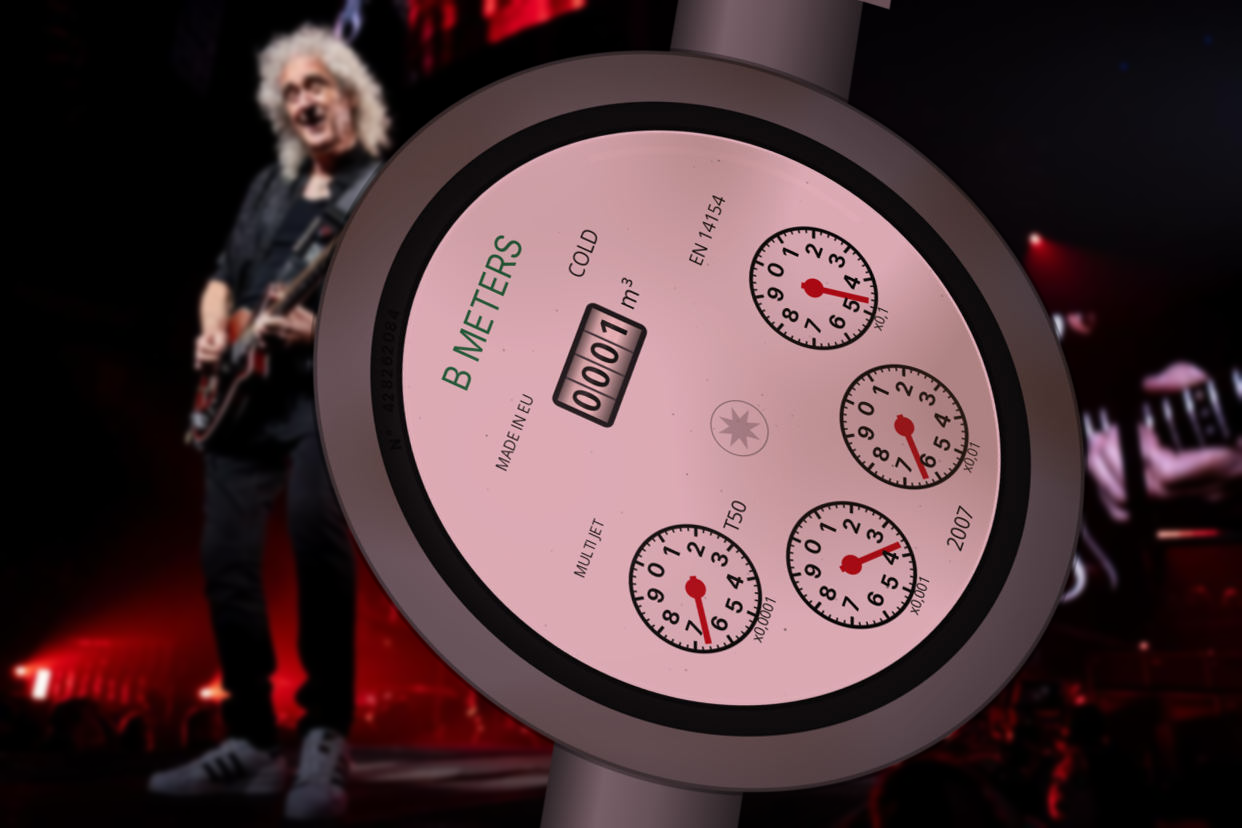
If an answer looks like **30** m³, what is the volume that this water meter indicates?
**1.4636** m³
